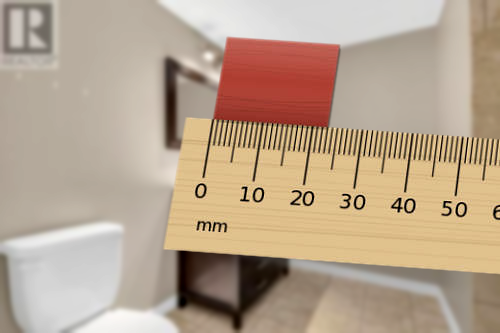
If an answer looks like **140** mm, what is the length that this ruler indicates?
**23** mm
